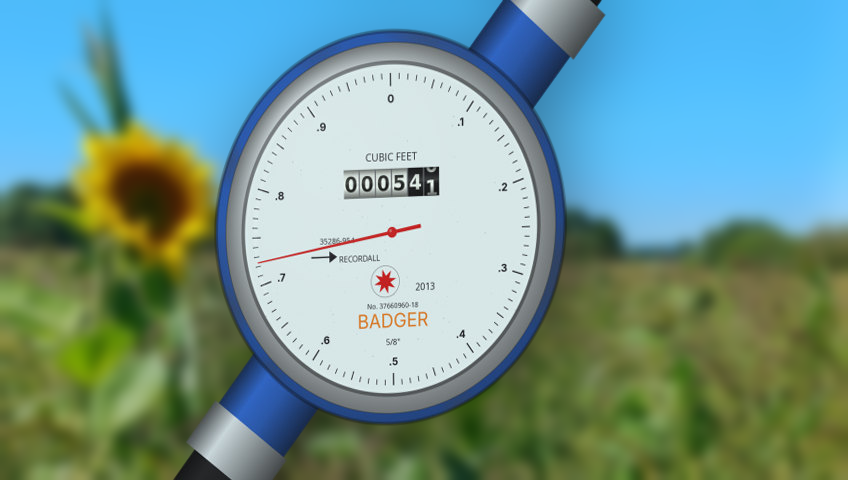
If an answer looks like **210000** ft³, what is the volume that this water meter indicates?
**540.72** ft³
